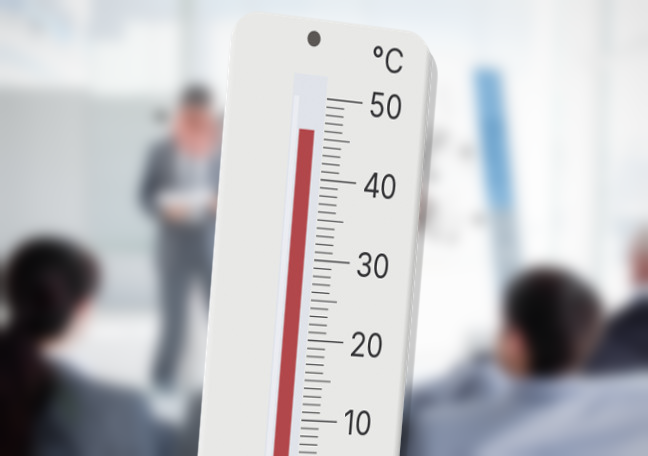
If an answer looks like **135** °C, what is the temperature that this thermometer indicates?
**46** °C
